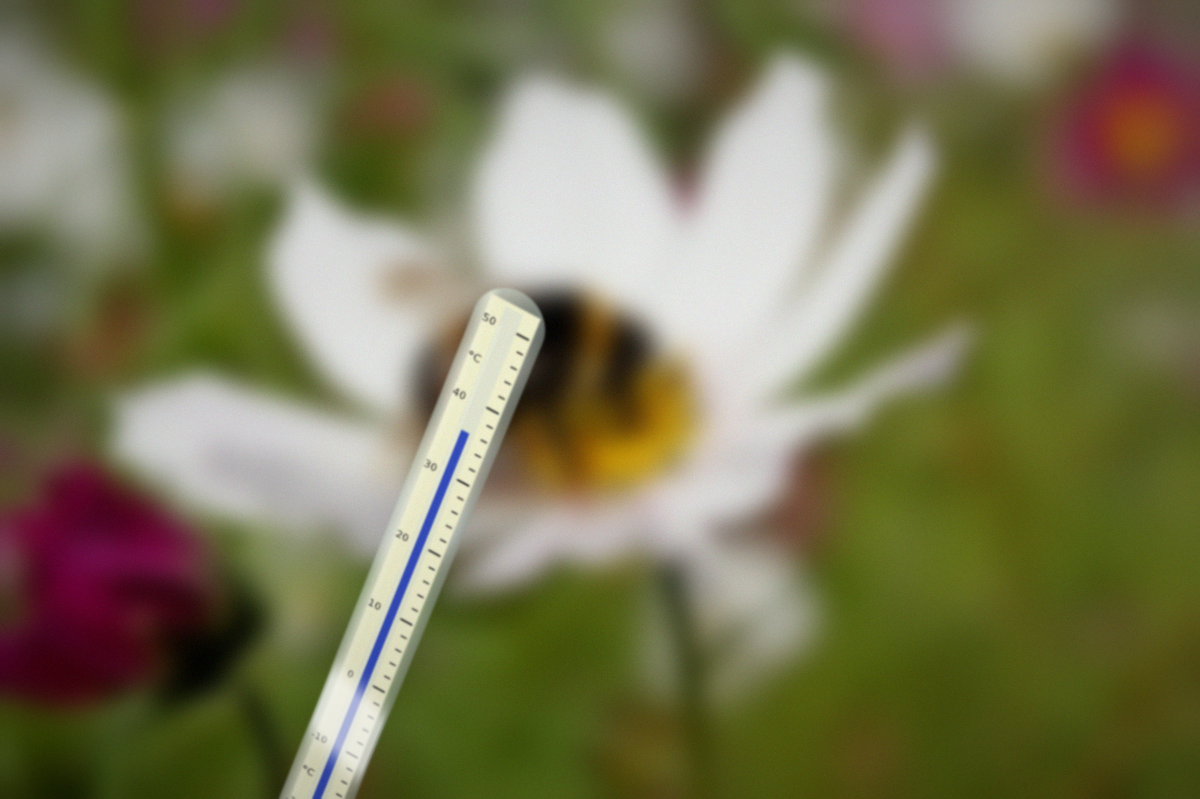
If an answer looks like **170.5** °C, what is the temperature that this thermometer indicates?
**36** °C
